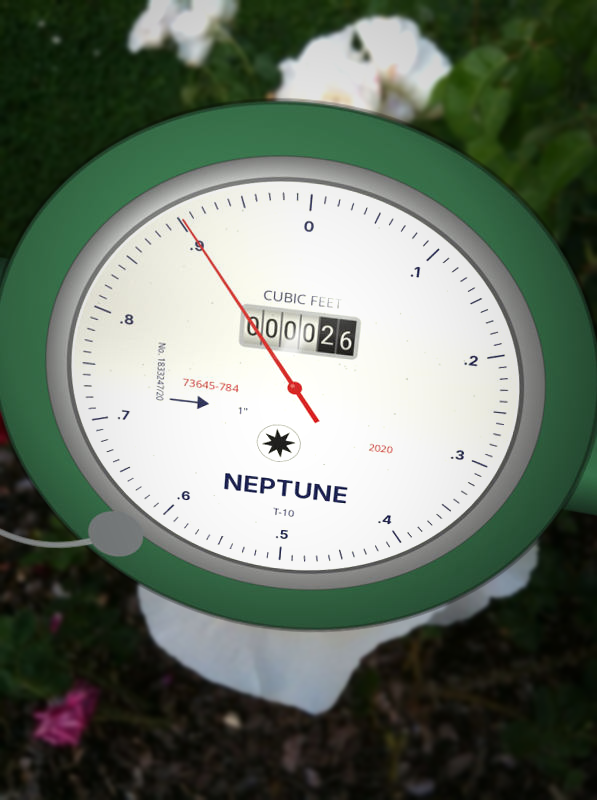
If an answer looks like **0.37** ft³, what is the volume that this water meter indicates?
**25.90** ft³
